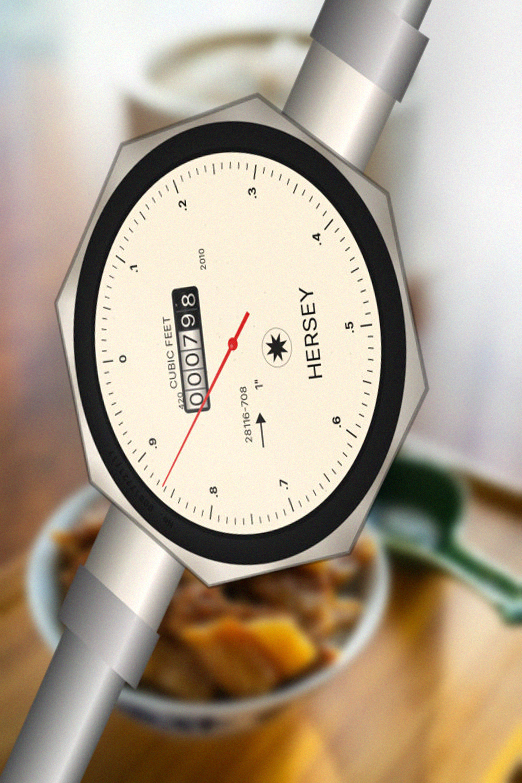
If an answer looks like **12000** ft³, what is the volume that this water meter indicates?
**797.86** ft³
